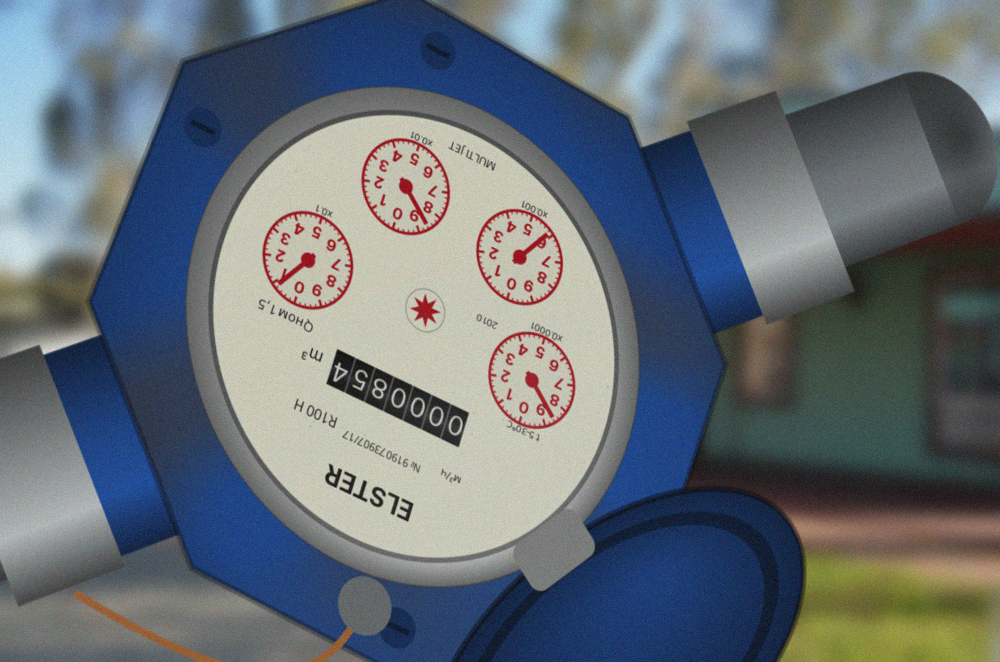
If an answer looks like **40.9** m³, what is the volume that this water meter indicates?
**854.0858** m³
